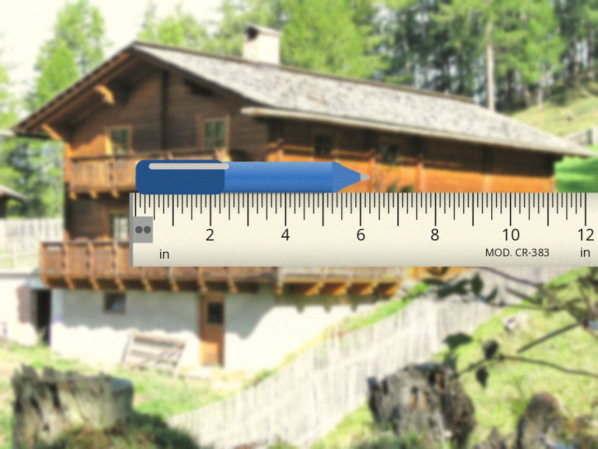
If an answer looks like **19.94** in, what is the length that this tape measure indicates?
**6.25** in
